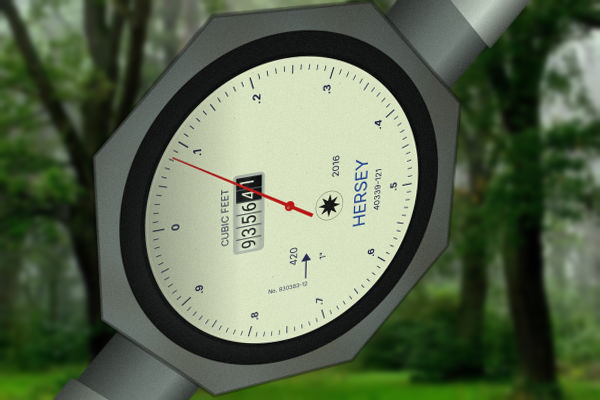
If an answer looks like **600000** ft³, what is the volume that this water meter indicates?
**935641.08** ft³
